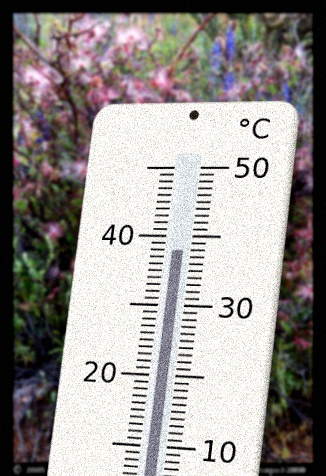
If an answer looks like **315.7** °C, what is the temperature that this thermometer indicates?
**38** °C
